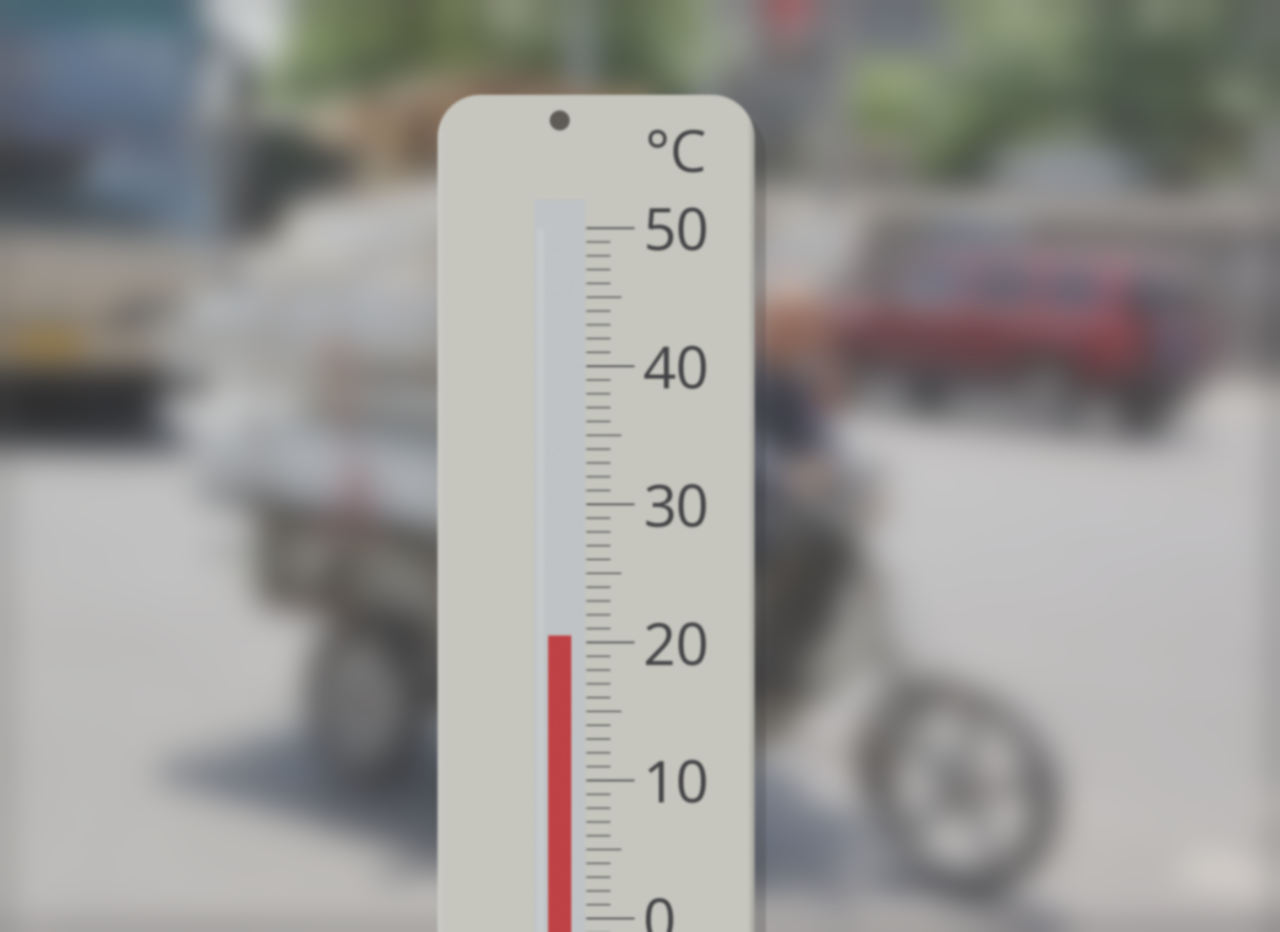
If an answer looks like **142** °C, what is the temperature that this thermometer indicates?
**20.5** °C
